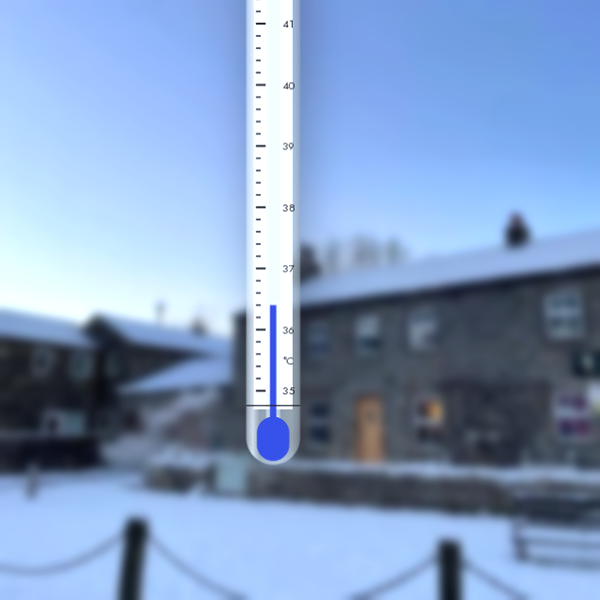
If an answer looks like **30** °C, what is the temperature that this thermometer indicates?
**36.4** °C
